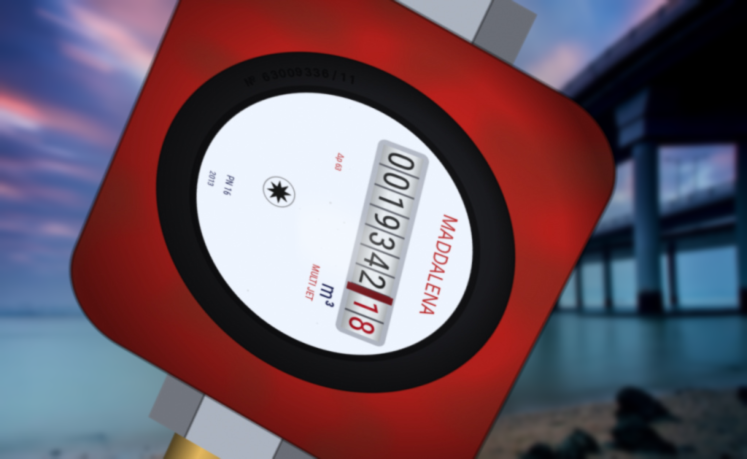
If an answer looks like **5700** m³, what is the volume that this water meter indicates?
**19342.18** m³
